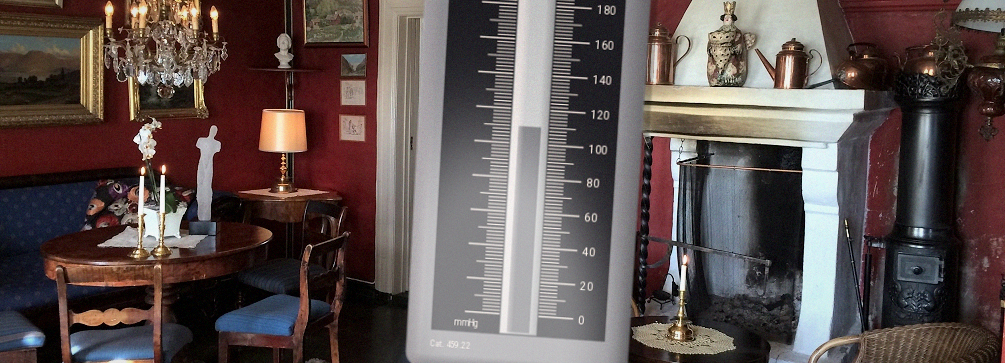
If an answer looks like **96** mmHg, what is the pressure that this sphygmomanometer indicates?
**110** mmHg
